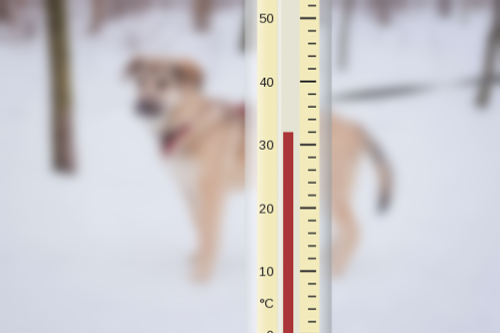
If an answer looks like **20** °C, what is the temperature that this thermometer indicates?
**32** °C
